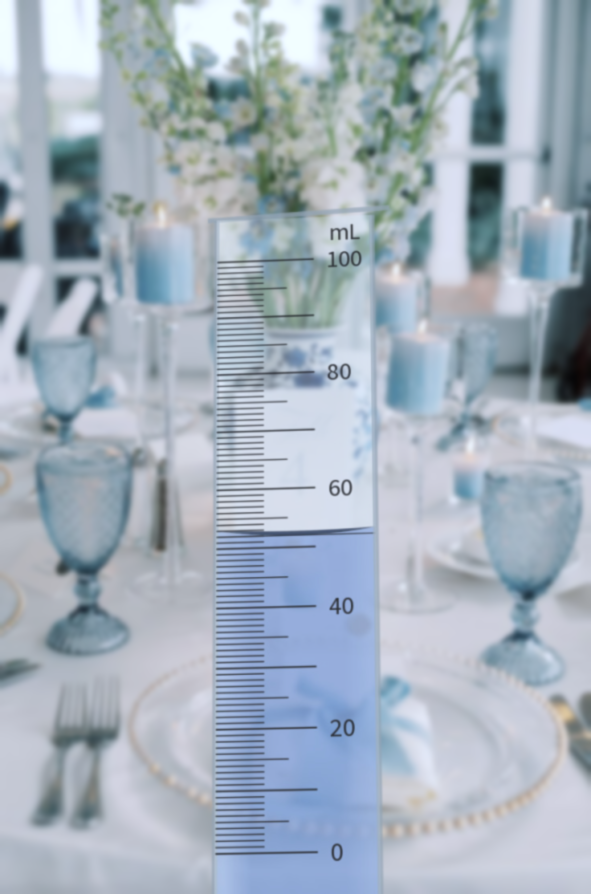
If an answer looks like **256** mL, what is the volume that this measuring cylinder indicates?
**52** mL
